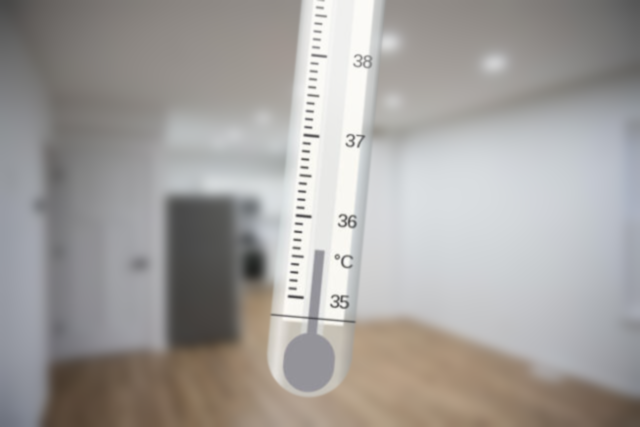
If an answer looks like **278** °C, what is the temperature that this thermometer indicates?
**35.6** °C
